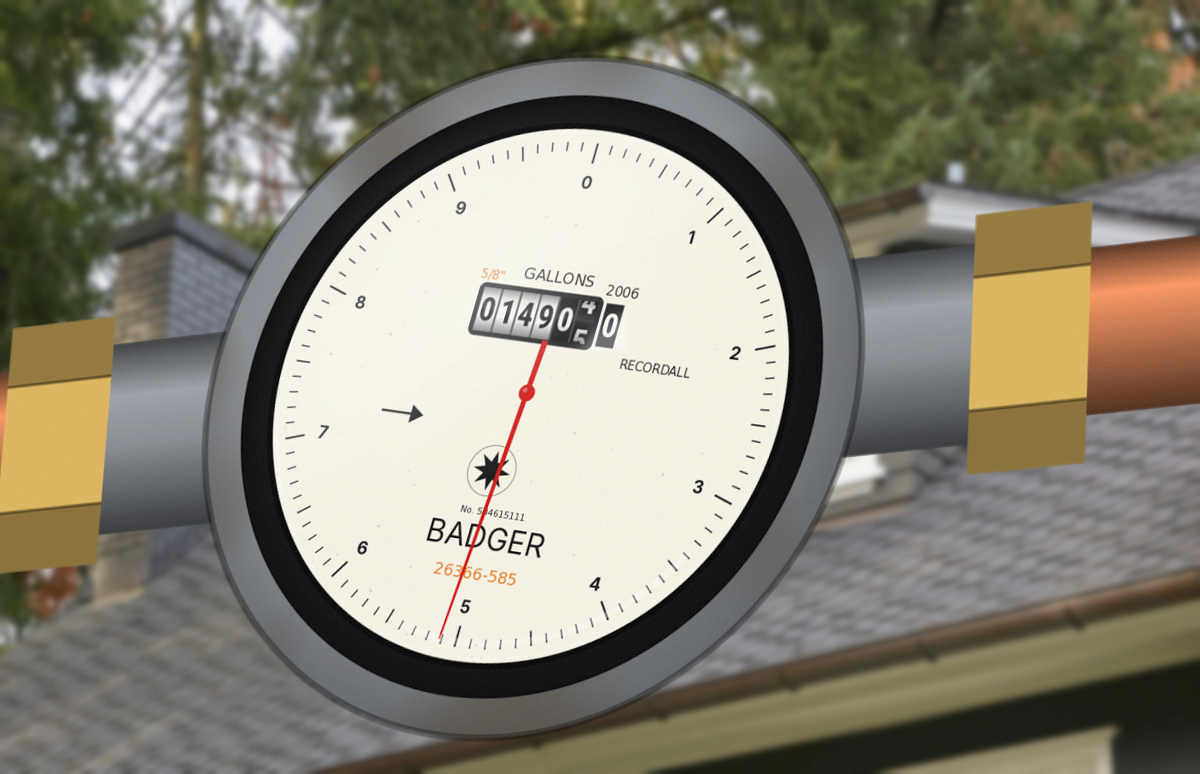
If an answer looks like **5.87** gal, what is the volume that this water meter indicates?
**149045.1** gal
